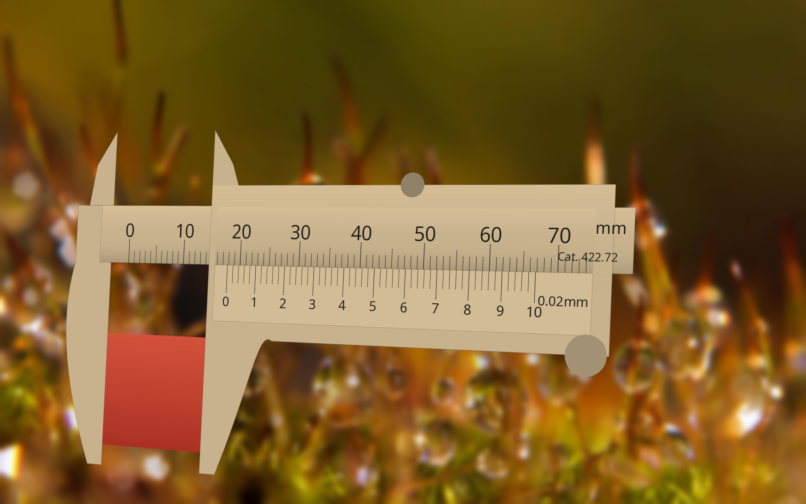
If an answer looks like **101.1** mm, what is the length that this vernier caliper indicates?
**17.8** mm
